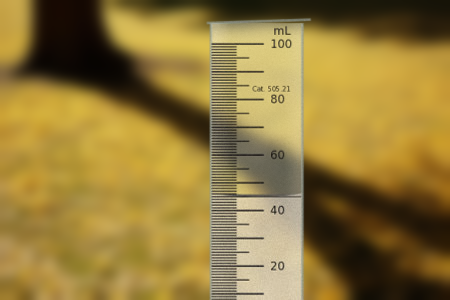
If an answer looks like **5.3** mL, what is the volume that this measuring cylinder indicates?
**45** mL
